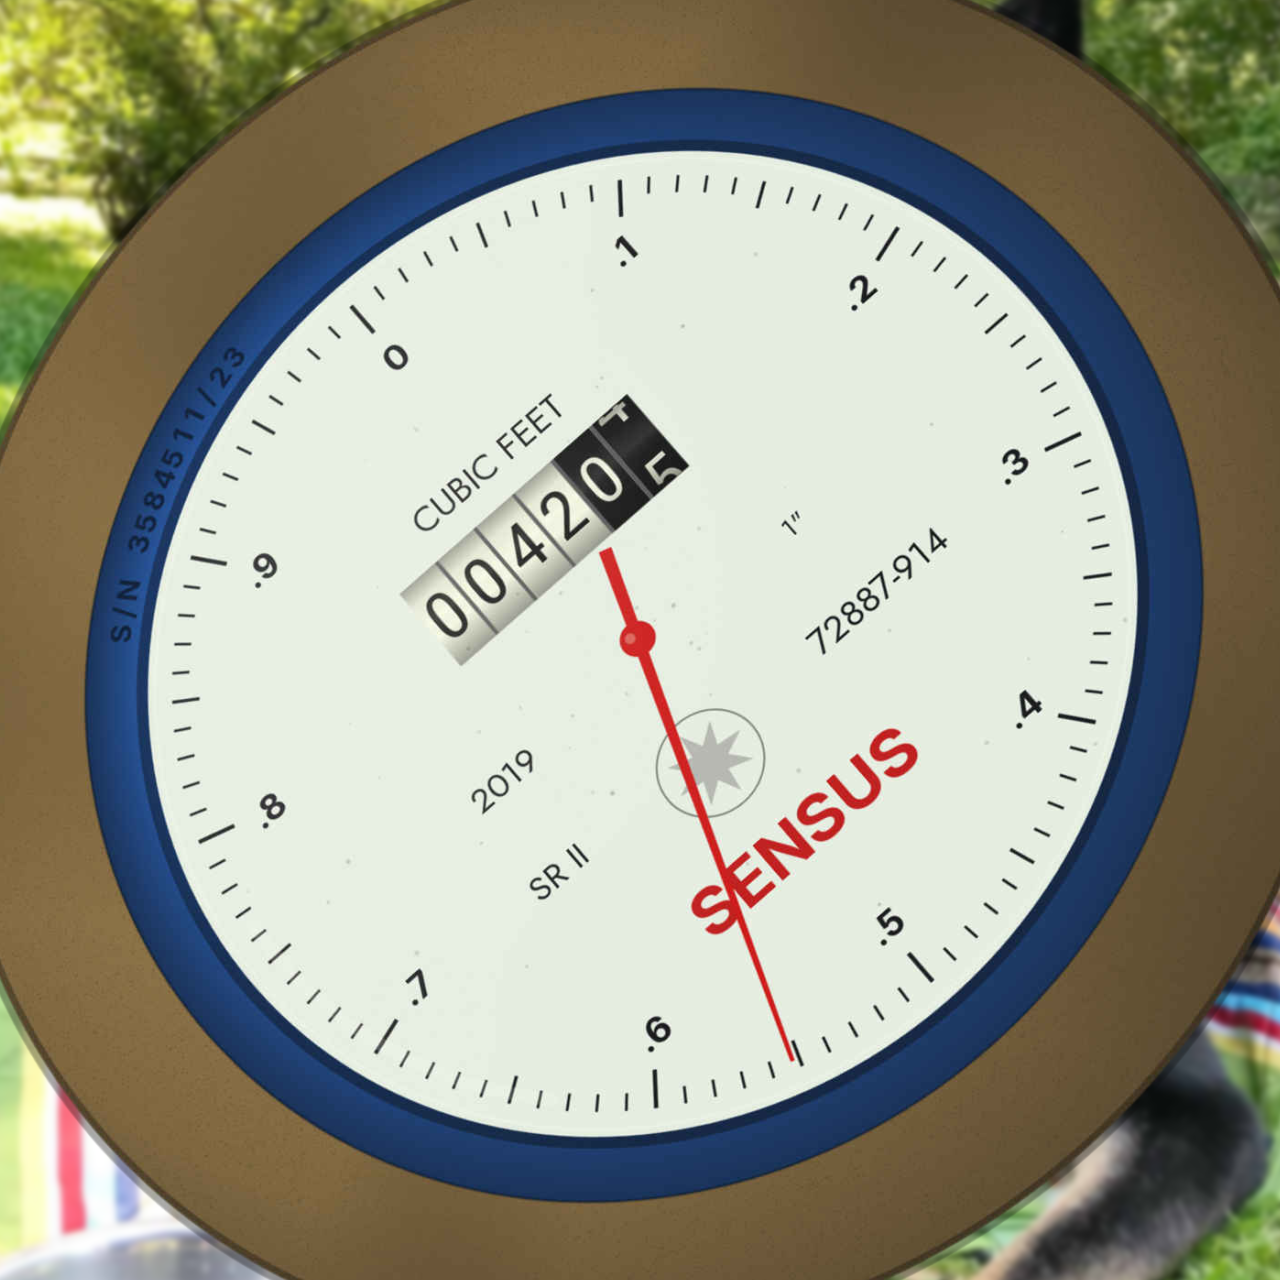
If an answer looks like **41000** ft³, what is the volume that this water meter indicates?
**4204.55** ft³
